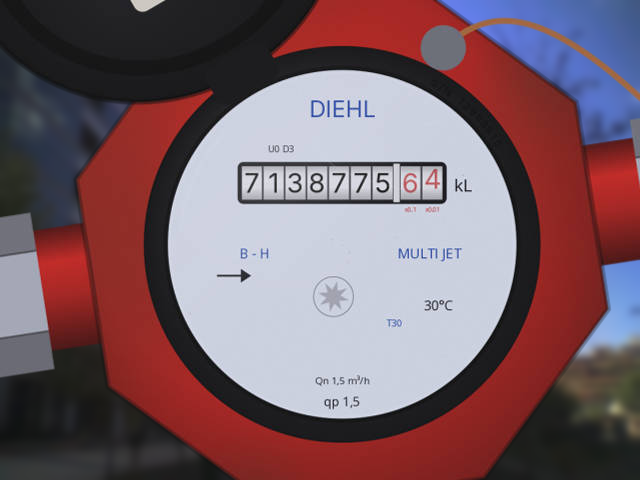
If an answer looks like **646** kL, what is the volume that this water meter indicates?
**7138775.64** kL
